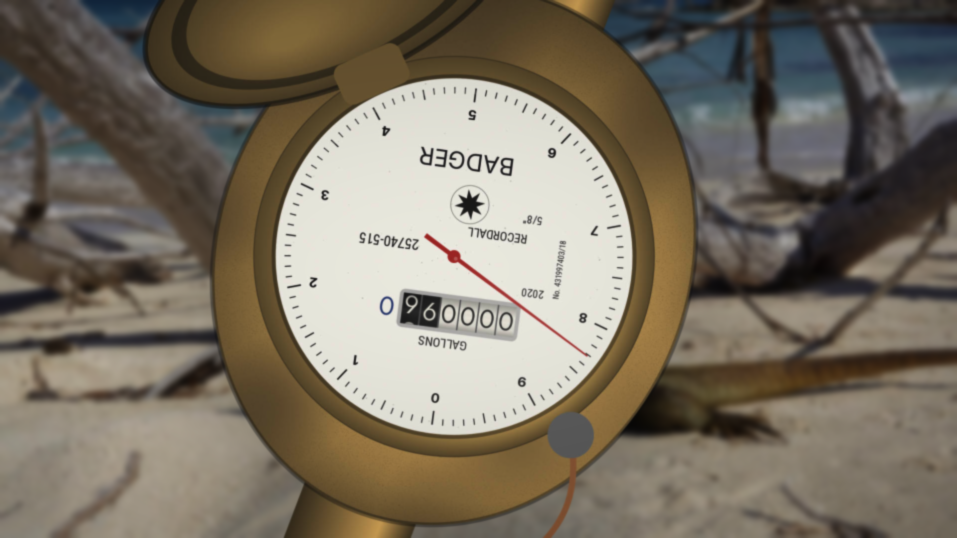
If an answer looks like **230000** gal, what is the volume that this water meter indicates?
**958.3** gal
